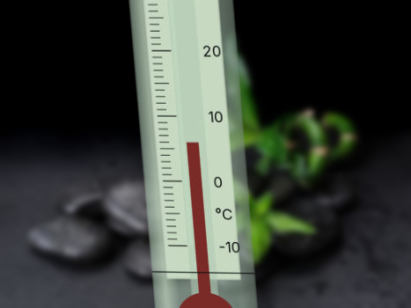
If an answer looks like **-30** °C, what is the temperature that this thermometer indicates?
**6** °C
